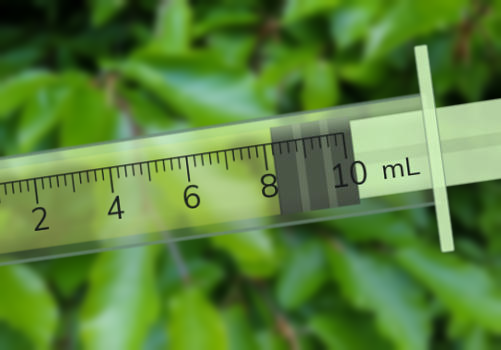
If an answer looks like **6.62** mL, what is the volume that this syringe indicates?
**8.2** mL
